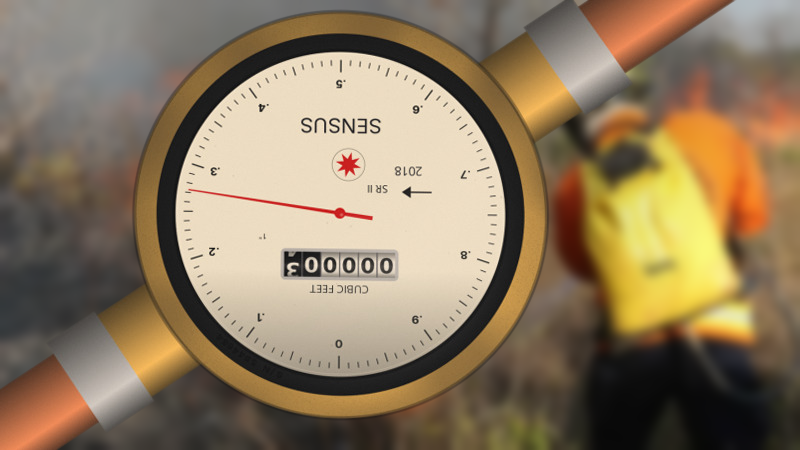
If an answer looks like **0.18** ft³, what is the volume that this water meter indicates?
**3.27** ft³
